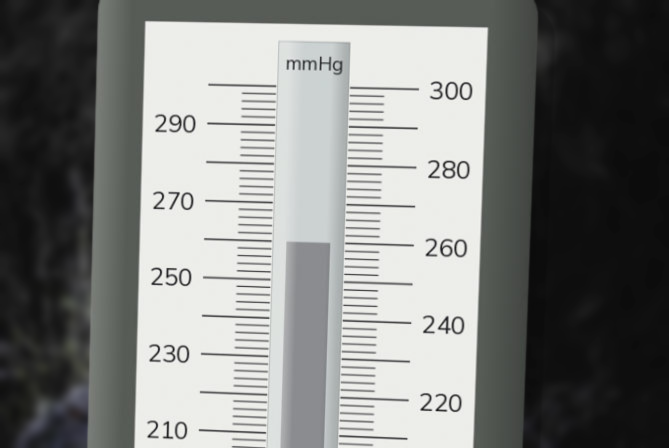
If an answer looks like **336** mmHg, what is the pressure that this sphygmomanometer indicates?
**260** mmHg
